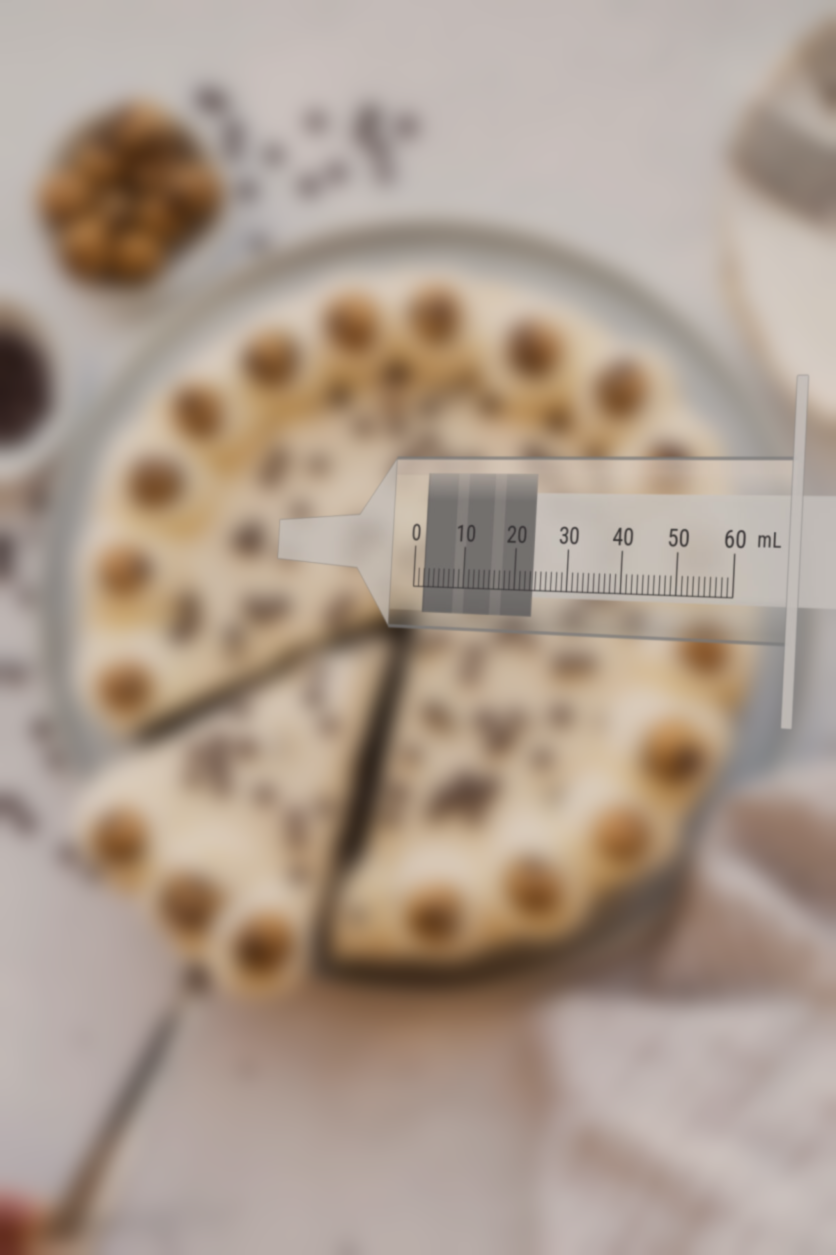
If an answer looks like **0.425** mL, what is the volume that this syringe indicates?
**2** mL
